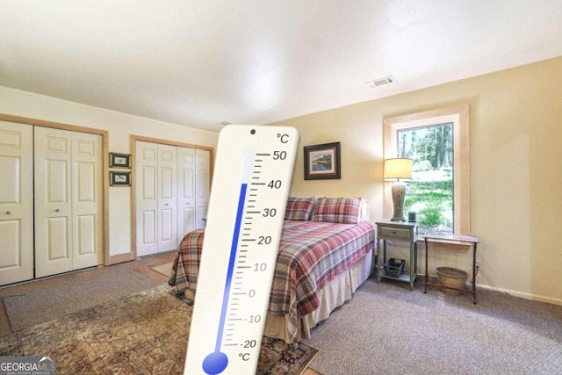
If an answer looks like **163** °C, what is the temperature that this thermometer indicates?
**40** °C
